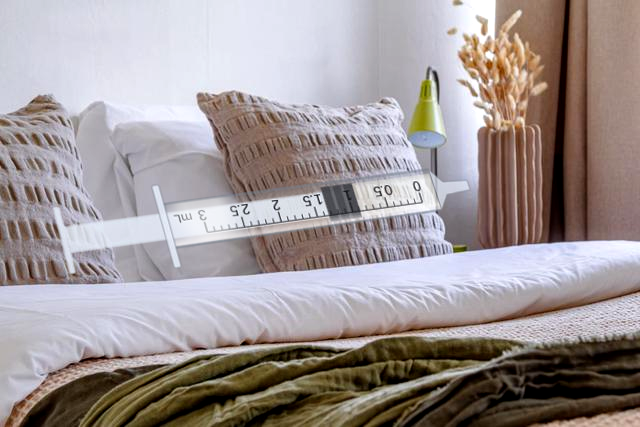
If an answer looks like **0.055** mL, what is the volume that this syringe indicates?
**0.9** mL
